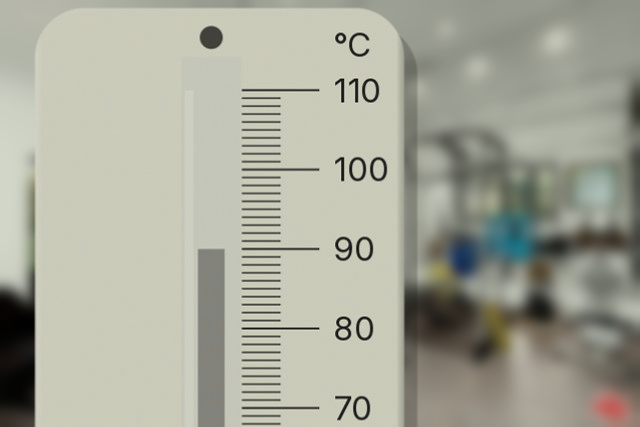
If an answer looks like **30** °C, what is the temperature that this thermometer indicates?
**90** °C
